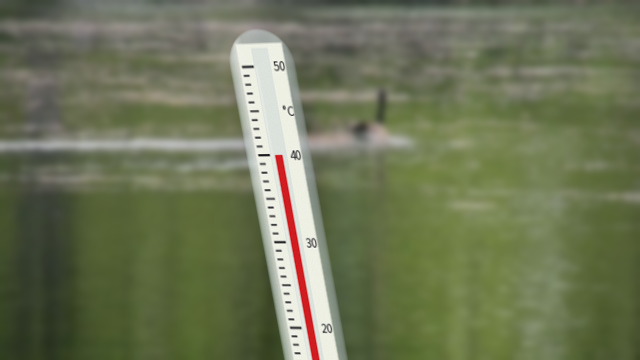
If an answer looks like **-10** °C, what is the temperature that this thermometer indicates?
**40** °C
